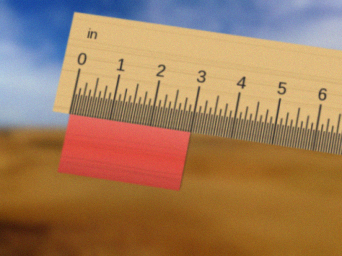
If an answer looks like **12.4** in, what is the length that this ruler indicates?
**3** in
